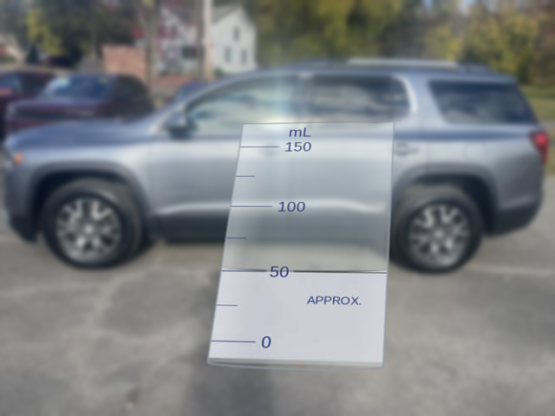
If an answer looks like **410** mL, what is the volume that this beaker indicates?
**50** mL
